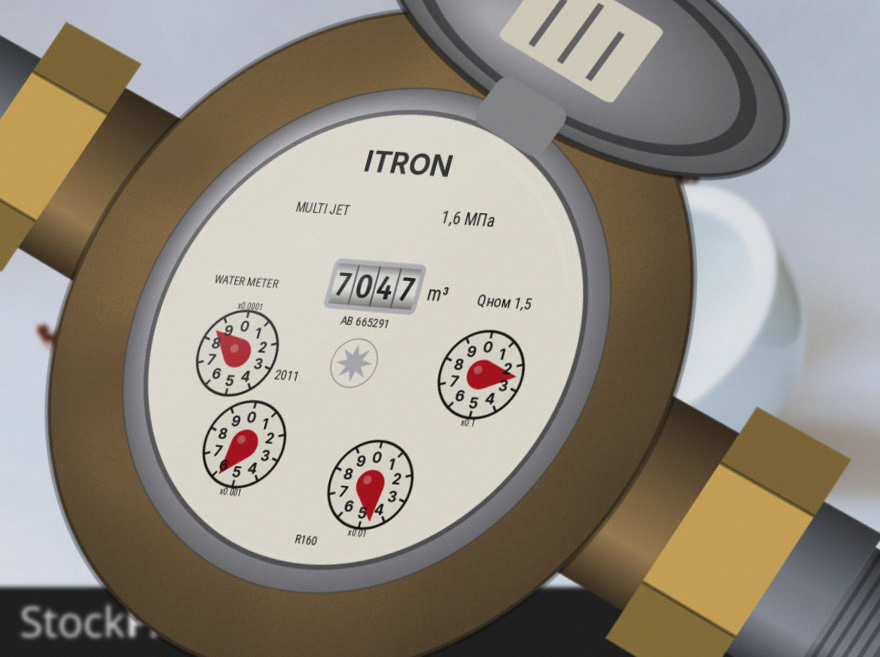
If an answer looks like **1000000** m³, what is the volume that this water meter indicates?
**7047.2458** m³
